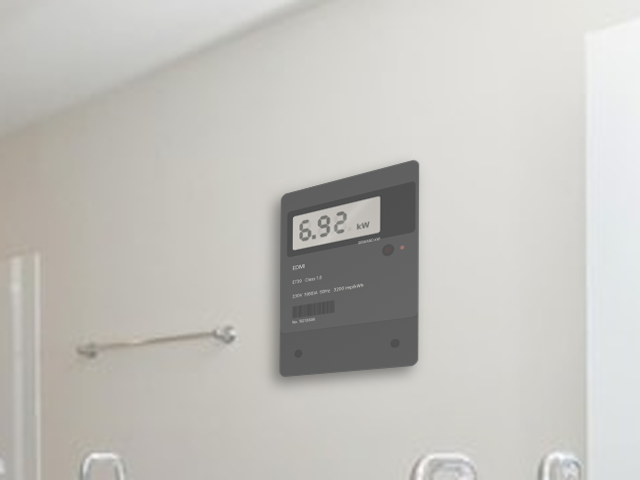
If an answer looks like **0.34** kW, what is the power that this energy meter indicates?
**6.92** kW
